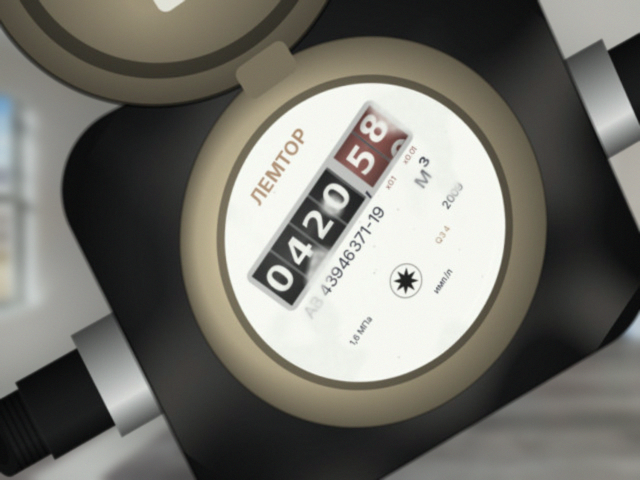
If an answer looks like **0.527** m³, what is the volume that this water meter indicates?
**420.58** m³
